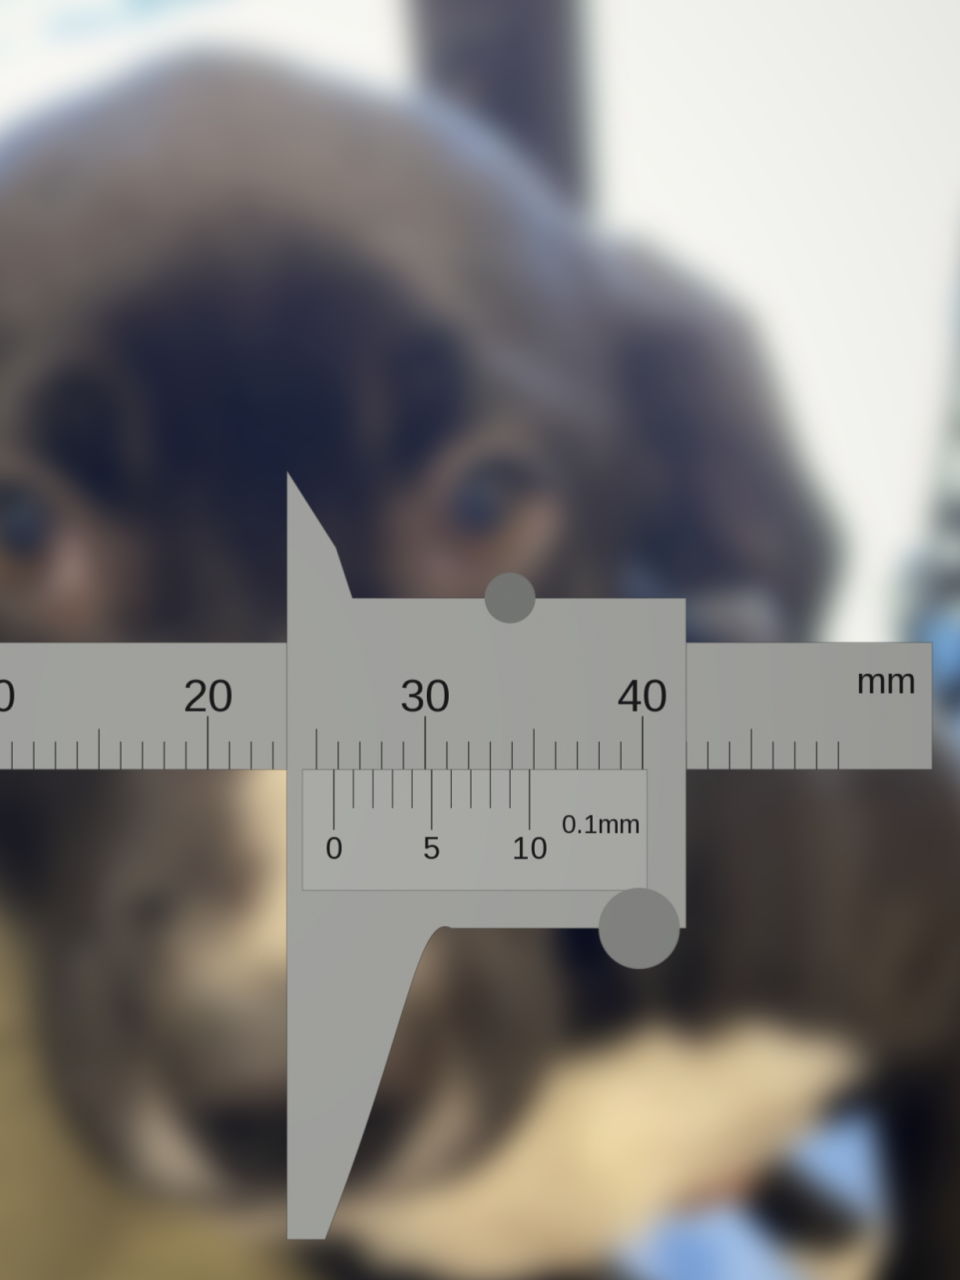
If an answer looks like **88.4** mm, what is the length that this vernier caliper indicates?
**25.8** mm
